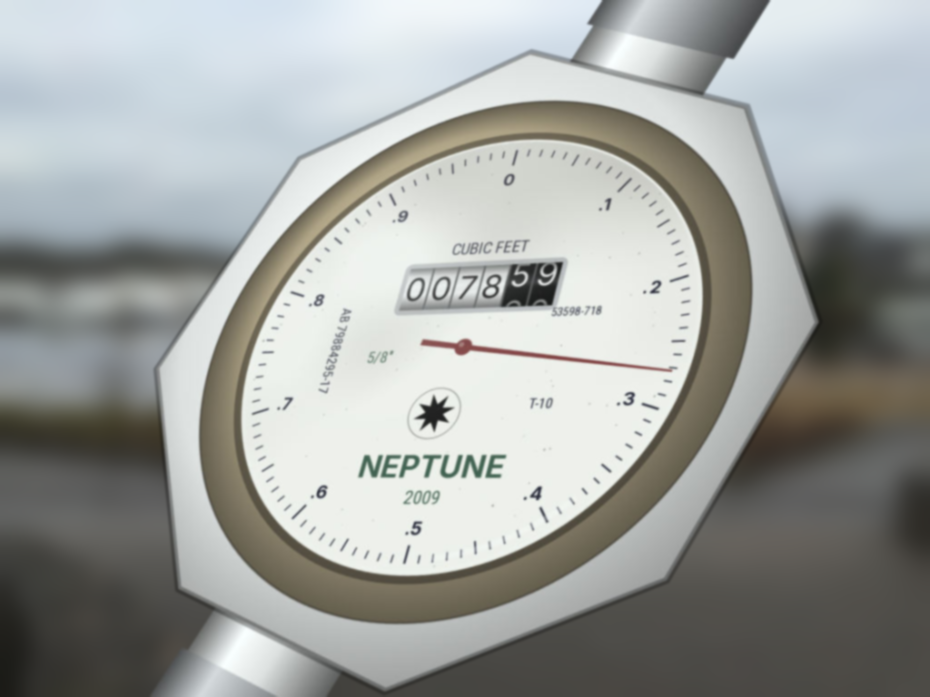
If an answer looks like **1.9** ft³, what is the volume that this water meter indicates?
**7859.27** ft³
